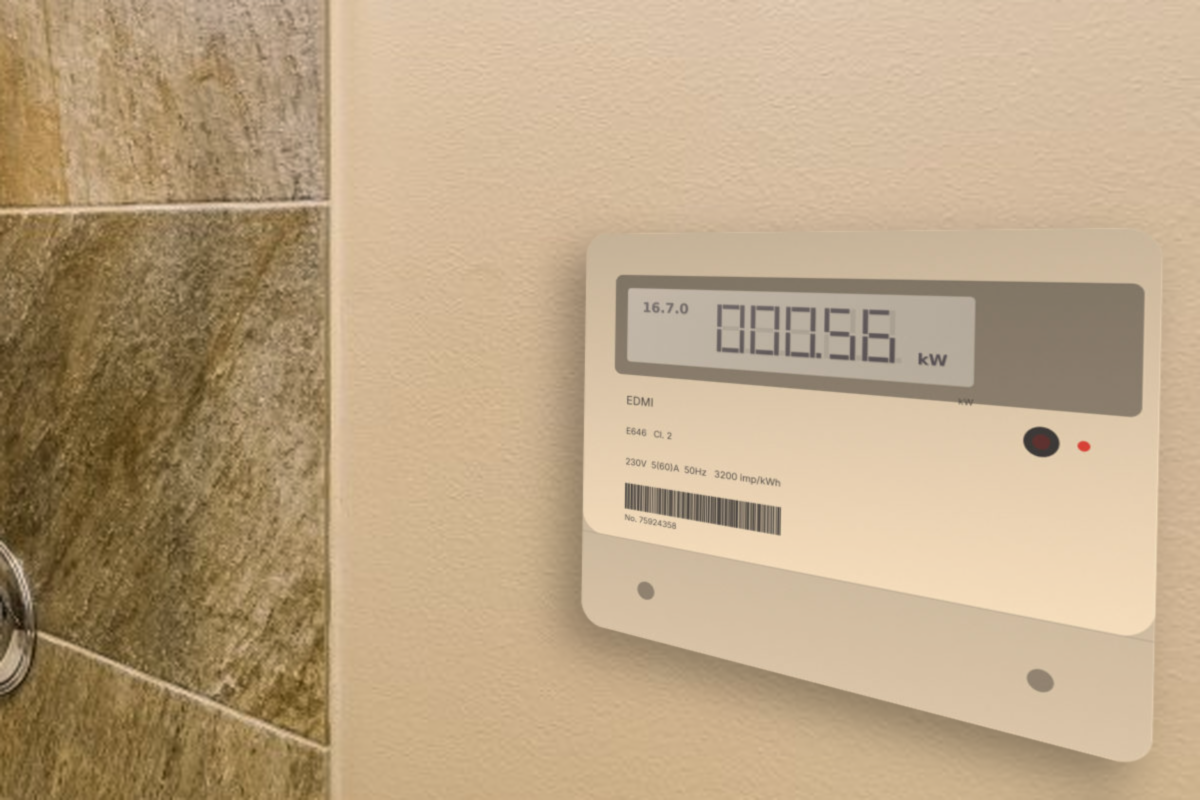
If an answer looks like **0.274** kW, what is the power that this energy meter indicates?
**0.56** kW
